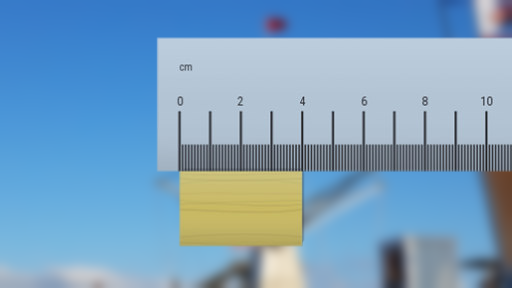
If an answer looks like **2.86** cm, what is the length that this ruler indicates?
**4** cm
